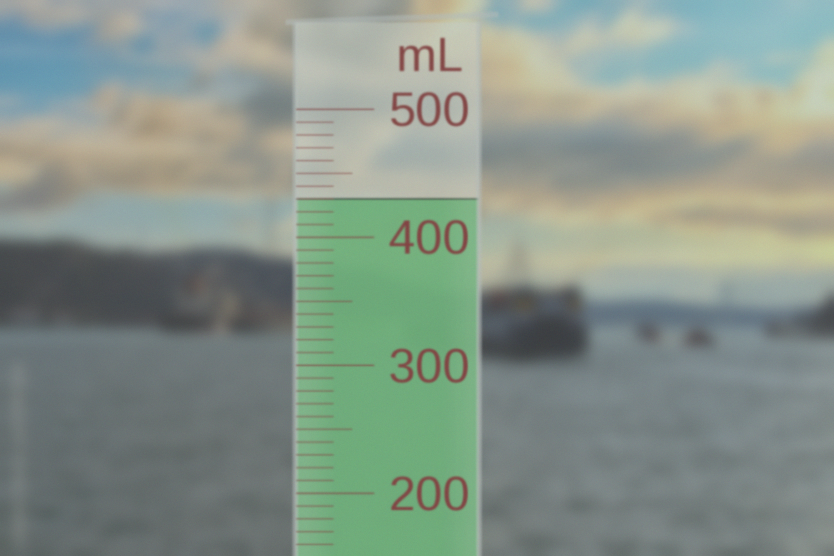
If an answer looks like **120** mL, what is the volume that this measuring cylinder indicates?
**430** mL
